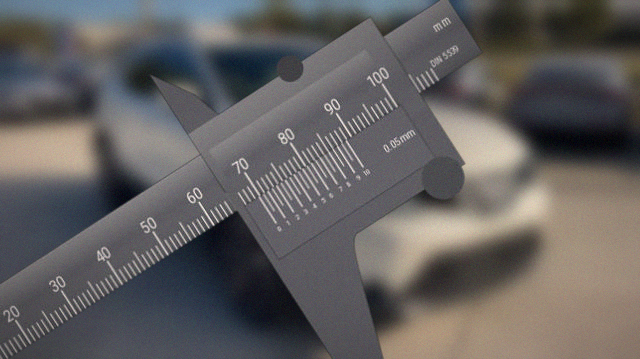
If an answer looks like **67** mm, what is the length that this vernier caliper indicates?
**69.8** mm
